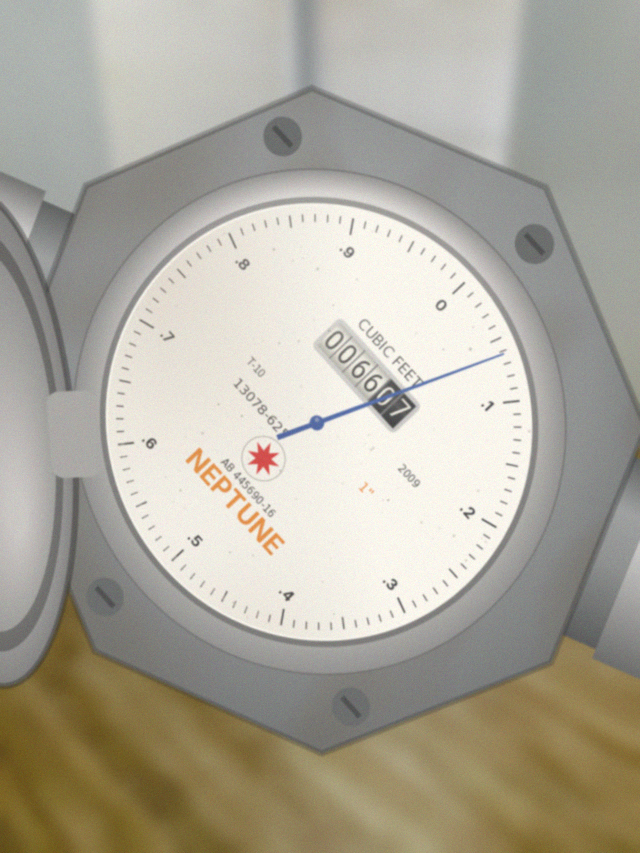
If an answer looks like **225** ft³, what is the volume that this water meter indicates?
**6607.06** ft³
